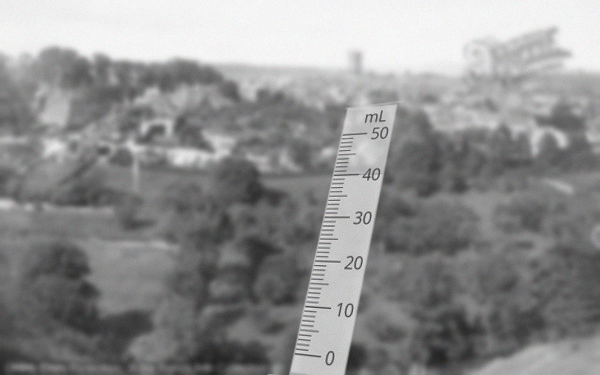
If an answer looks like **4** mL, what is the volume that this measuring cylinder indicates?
**40** mL
